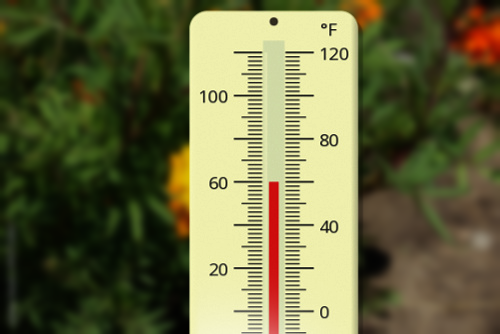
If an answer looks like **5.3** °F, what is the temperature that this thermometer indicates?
**60** °F
